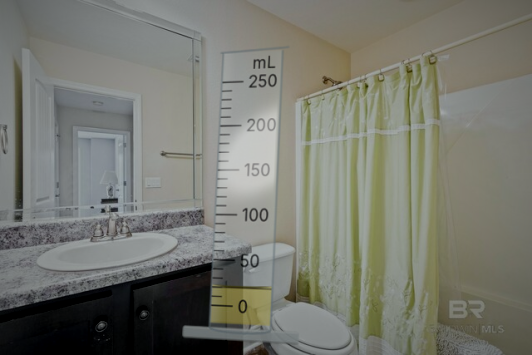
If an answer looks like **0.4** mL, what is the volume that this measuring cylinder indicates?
**20** mL
